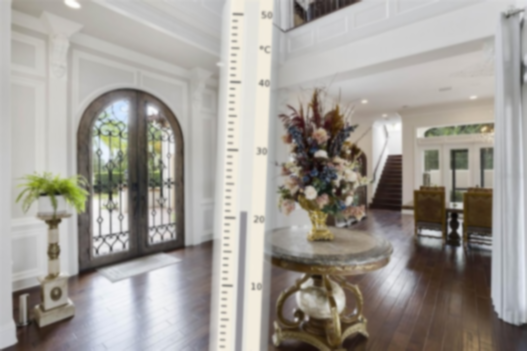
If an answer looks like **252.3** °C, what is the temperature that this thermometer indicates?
**21** °C
